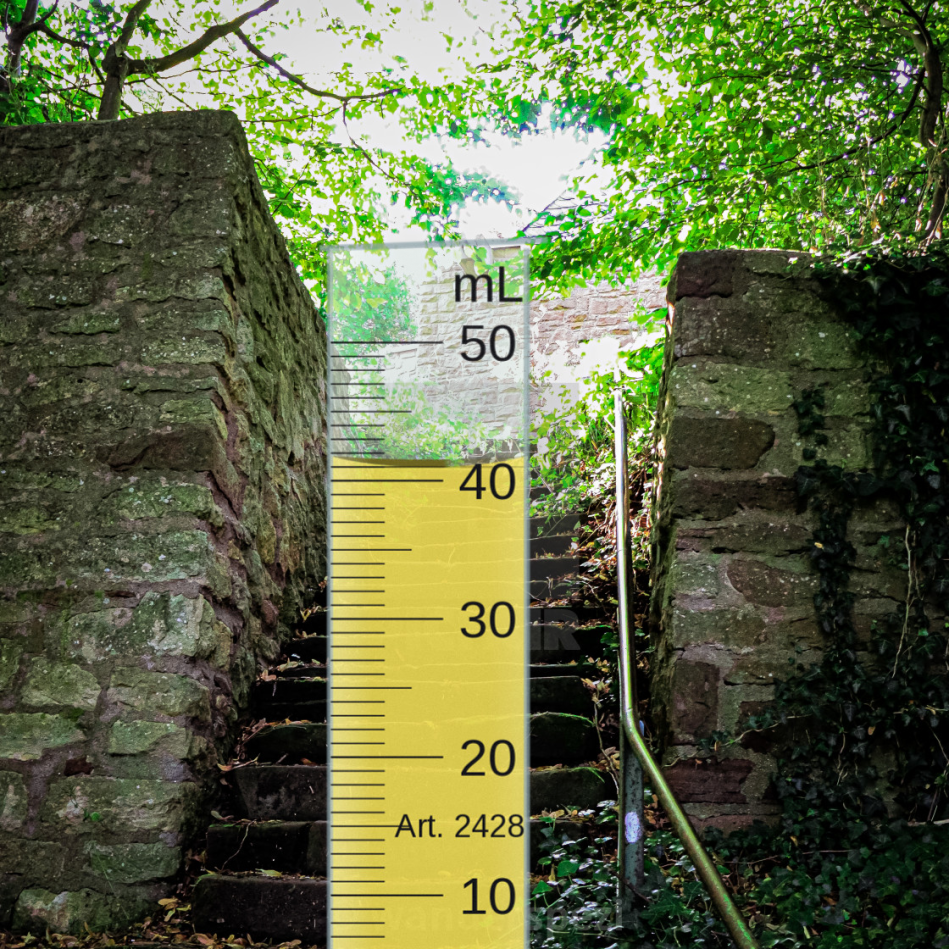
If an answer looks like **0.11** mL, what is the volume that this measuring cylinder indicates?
**41** mL
